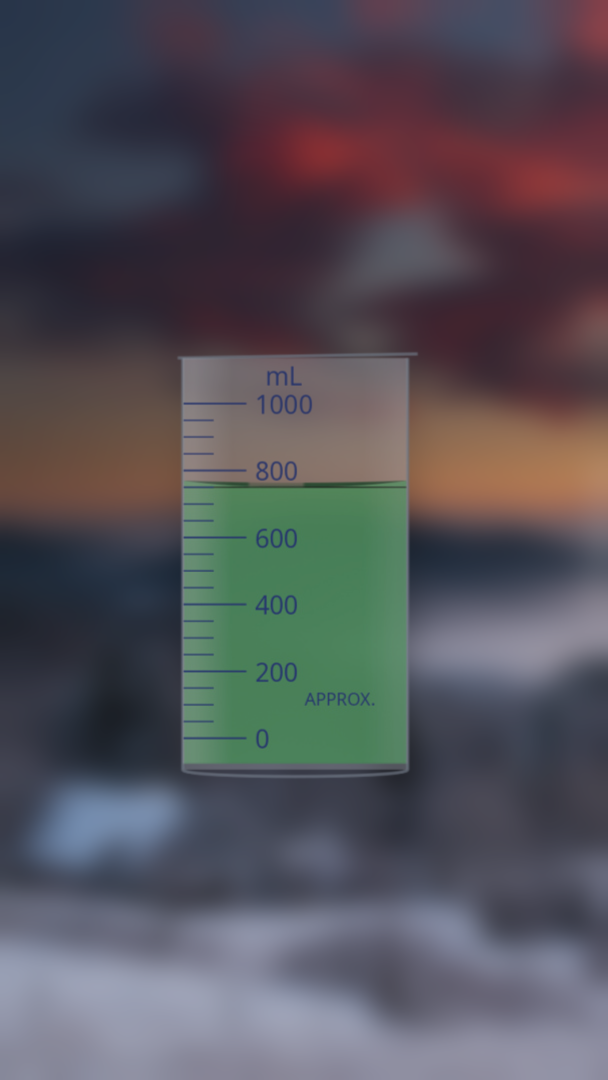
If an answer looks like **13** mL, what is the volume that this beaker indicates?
**750** mL
